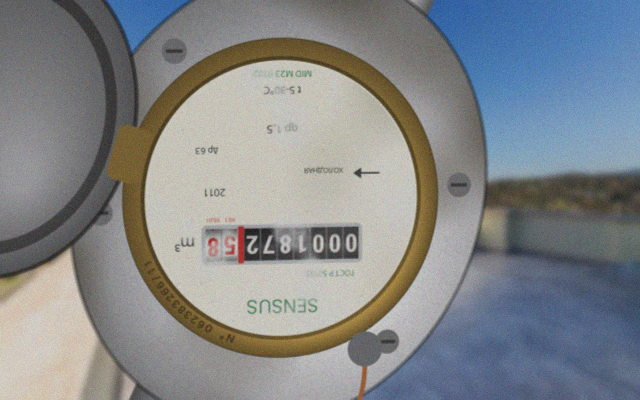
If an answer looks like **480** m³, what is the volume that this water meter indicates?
**1872.58** m³
